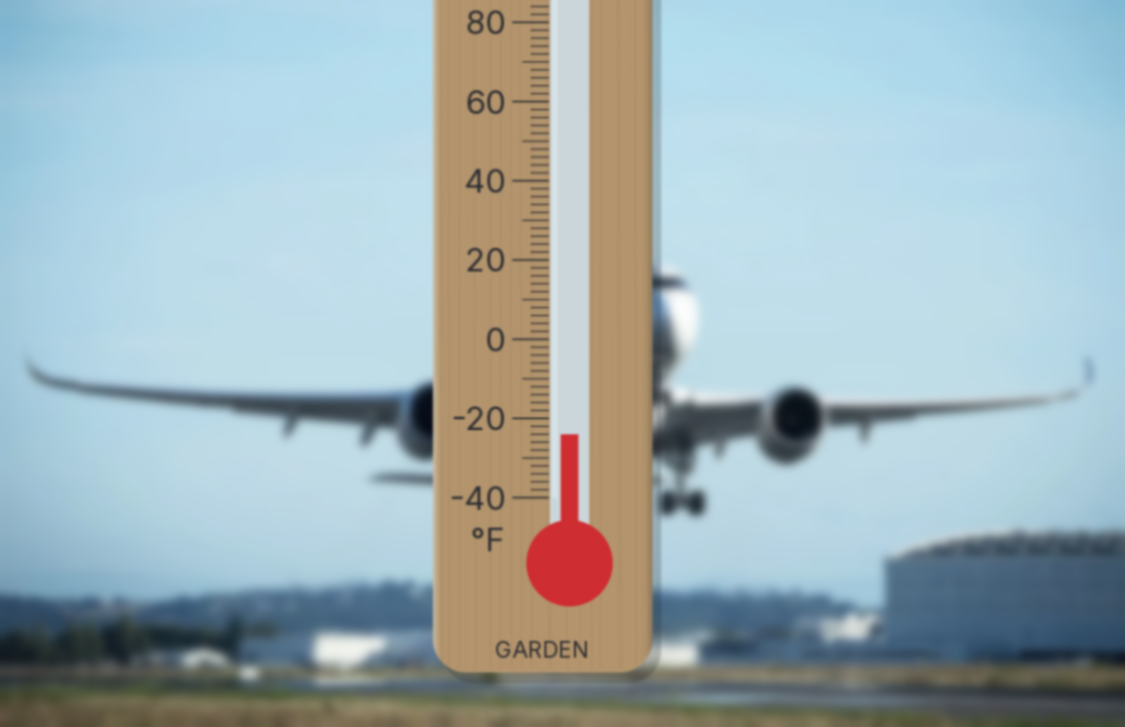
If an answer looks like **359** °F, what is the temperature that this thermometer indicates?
**-24** °F
